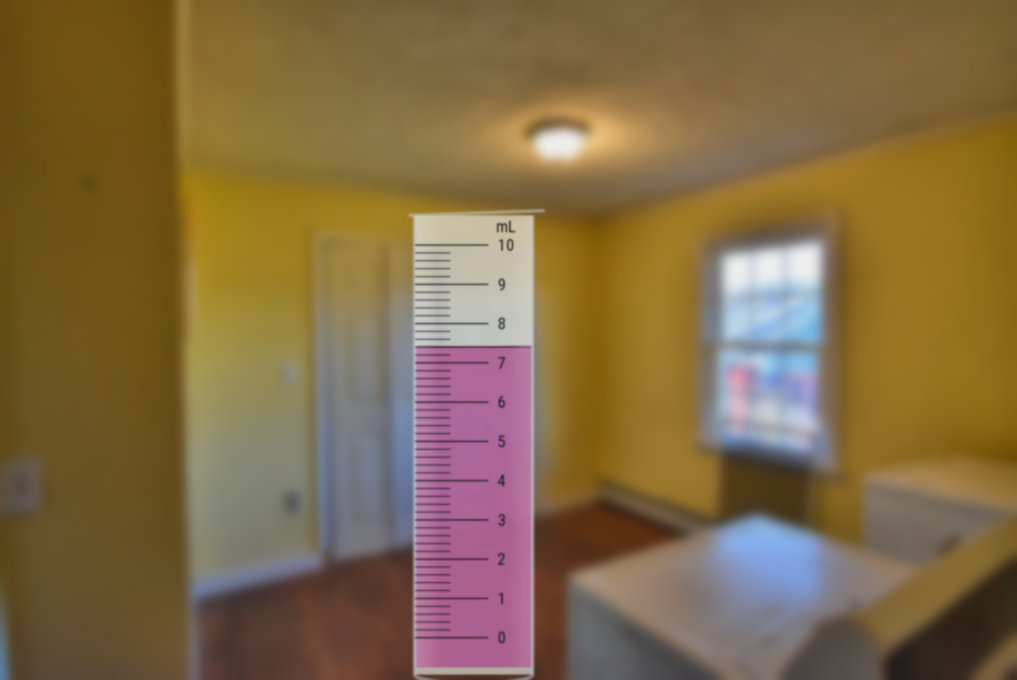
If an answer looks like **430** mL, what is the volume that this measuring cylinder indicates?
**7.4** mL
